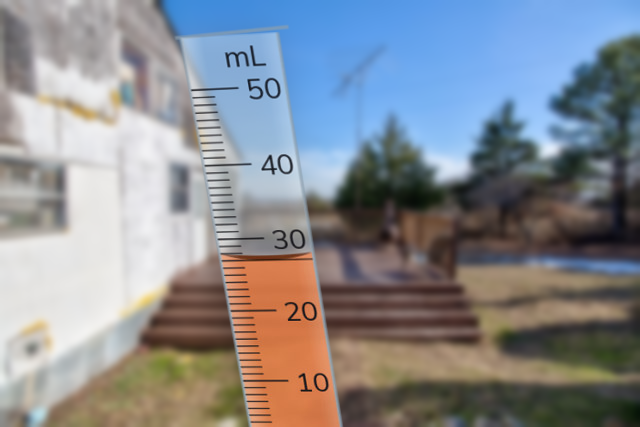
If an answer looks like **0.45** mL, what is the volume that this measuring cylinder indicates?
**27** mL
